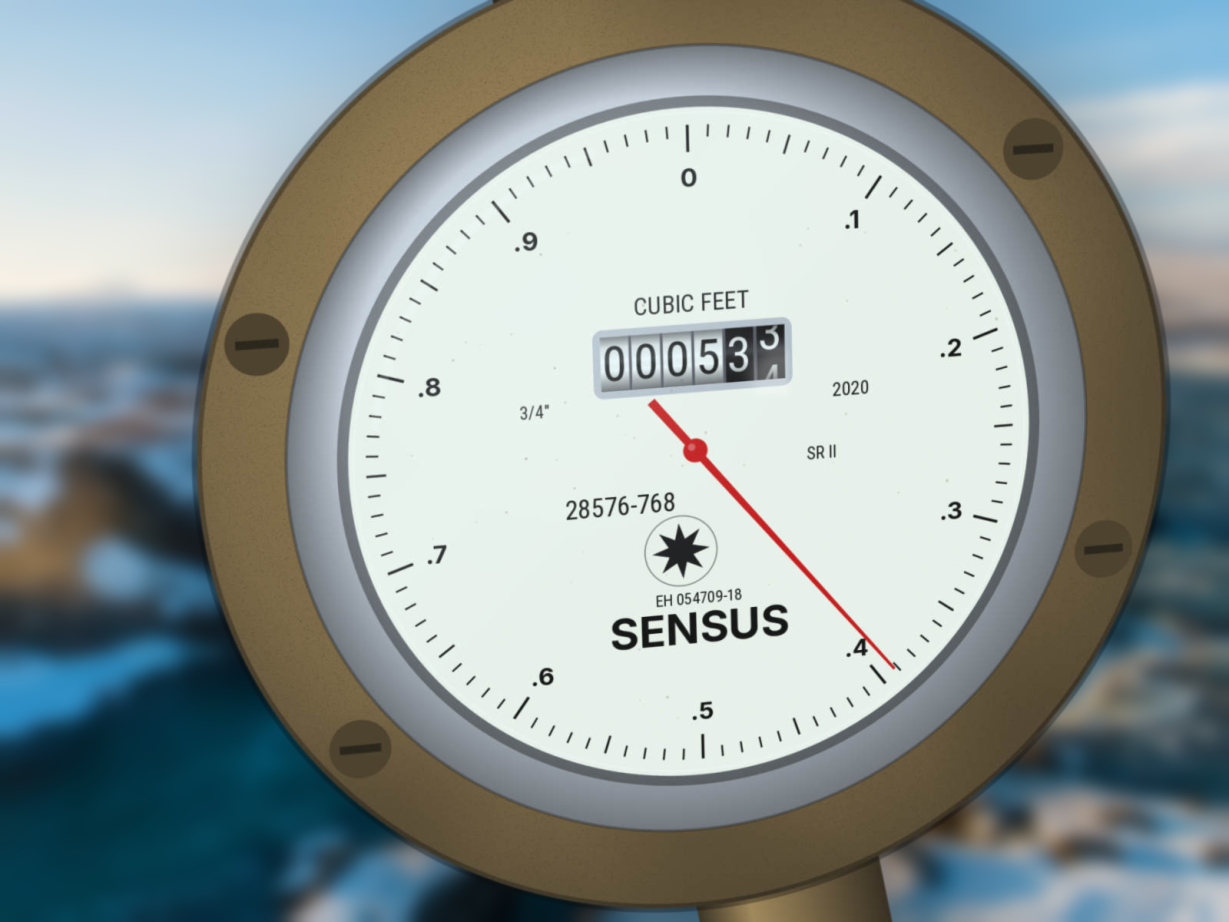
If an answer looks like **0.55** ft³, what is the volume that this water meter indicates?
**533.39** ft³
